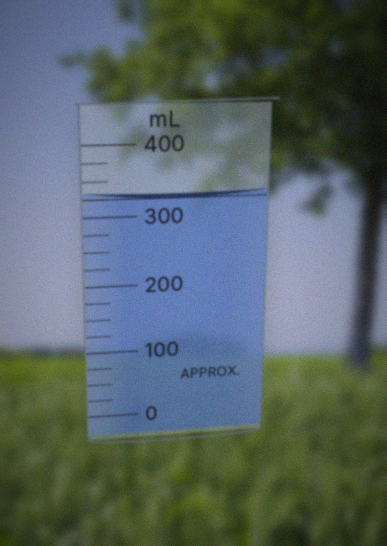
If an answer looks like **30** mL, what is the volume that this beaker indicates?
**325** mL
